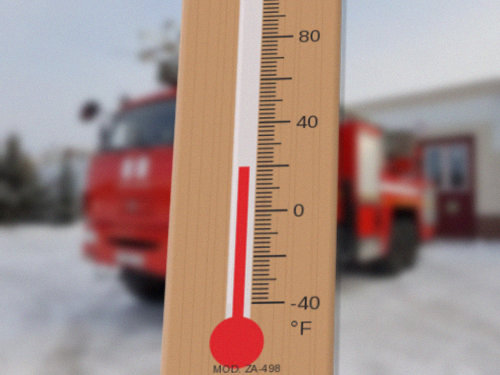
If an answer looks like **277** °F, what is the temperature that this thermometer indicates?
**20** °F
